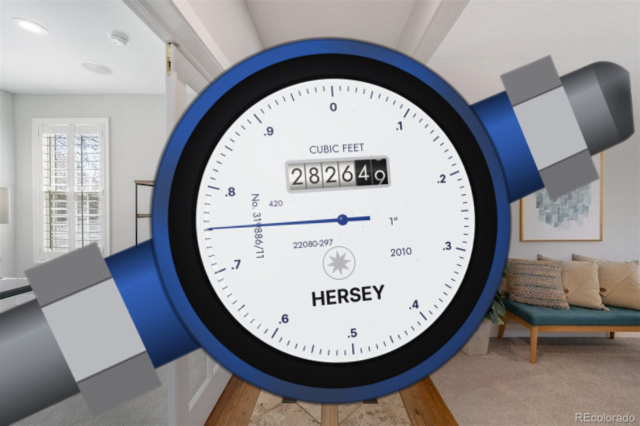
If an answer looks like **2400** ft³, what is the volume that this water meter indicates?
**282648.75** ft³
